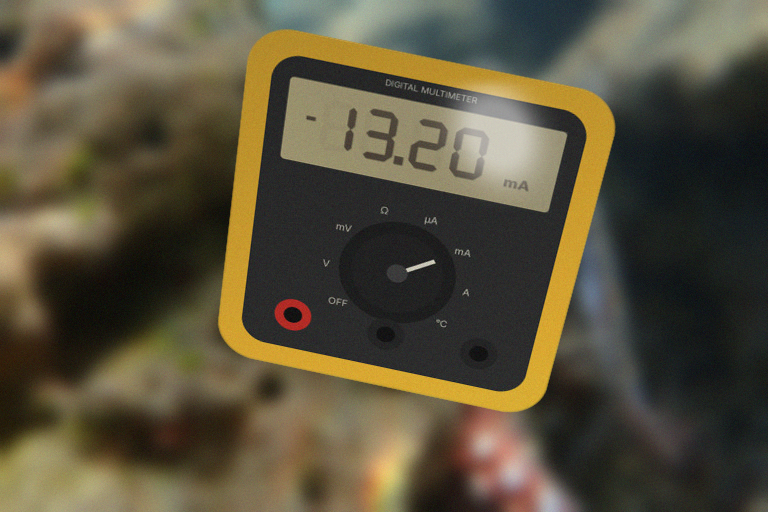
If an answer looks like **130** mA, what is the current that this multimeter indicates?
**-13.20** mA
